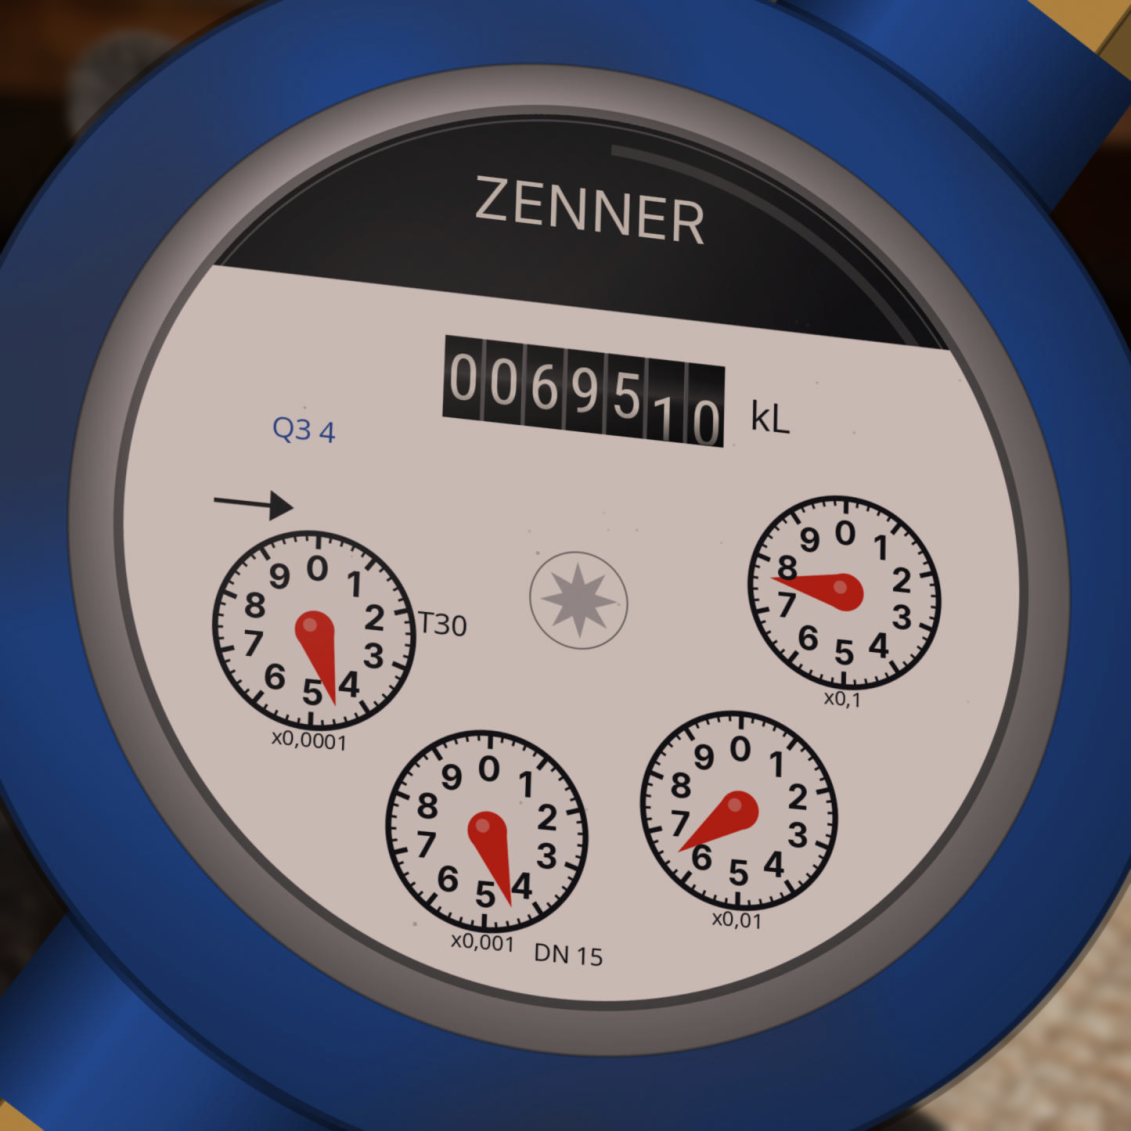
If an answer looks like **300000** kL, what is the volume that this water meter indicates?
**69509.7644** kL
